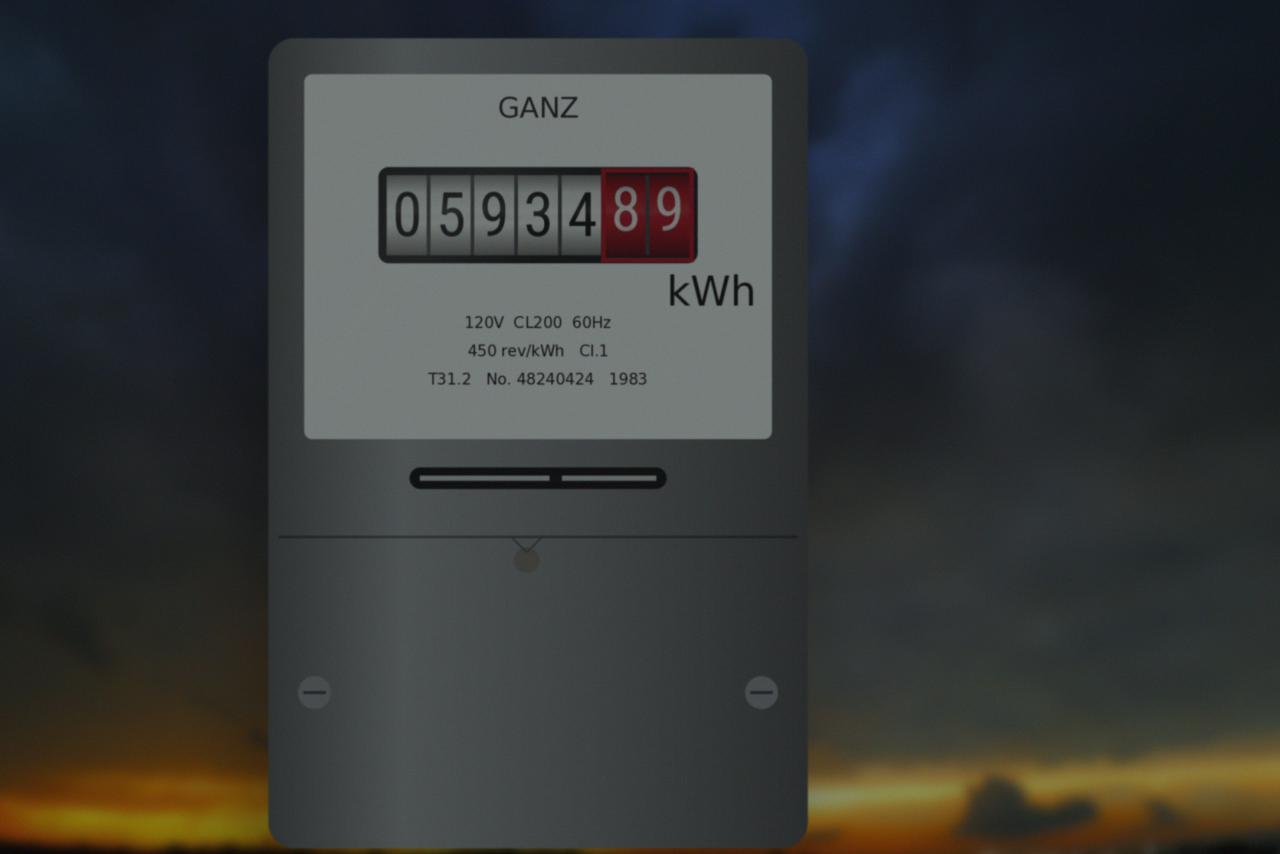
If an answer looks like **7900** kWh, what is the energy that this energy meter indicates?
**5934.89** kWh
